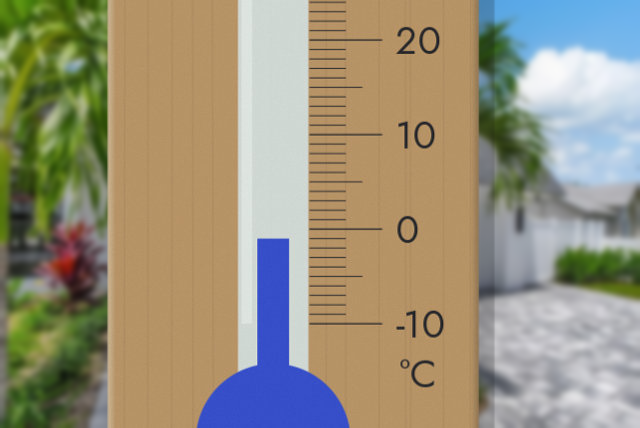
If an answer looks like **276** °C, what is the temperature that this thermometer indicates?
**-1** °C
